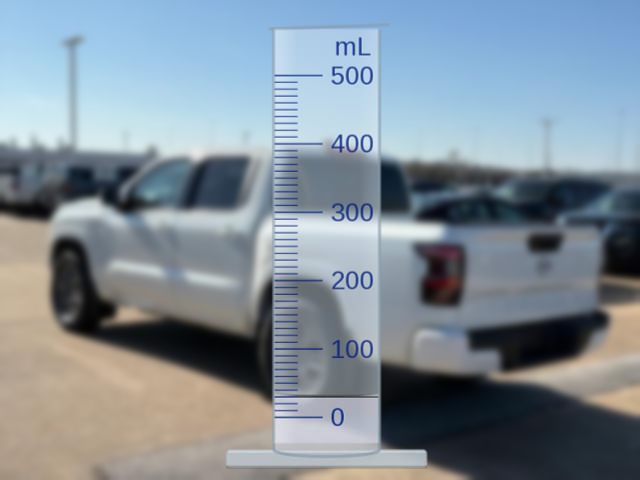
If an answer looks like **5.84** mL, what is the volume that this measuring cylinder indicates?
**30** mL
